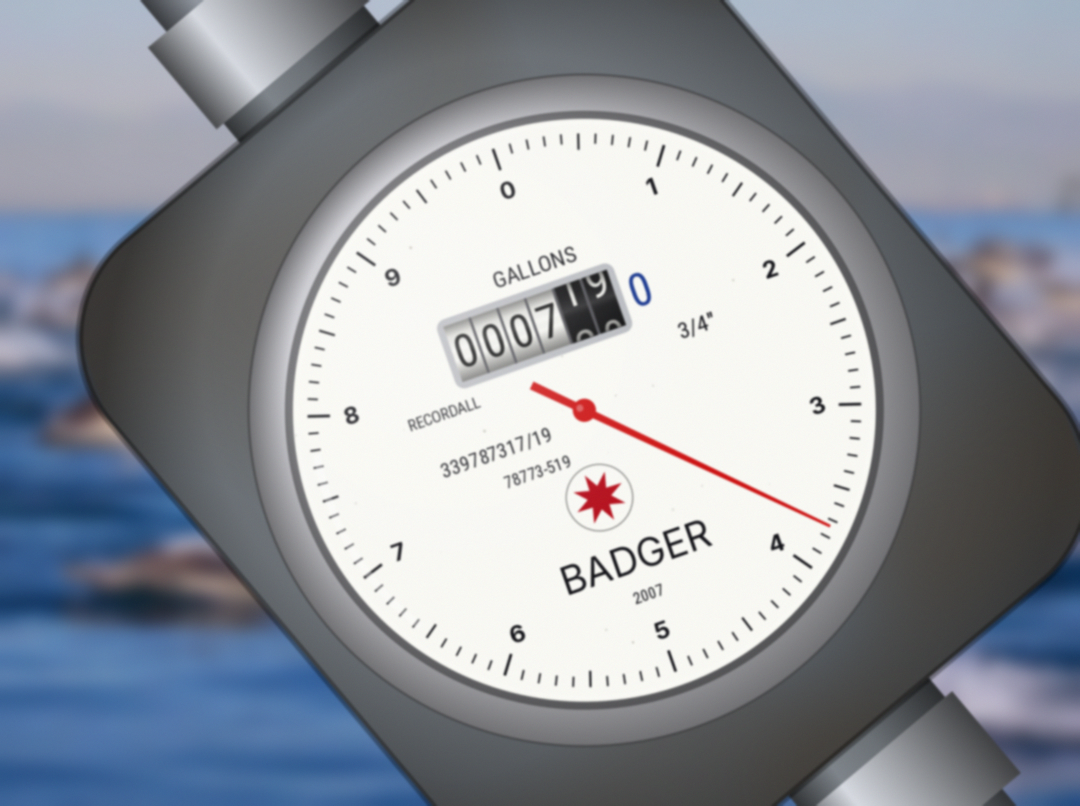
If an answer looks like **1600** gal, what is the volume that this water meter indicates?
**7193.7** gal
